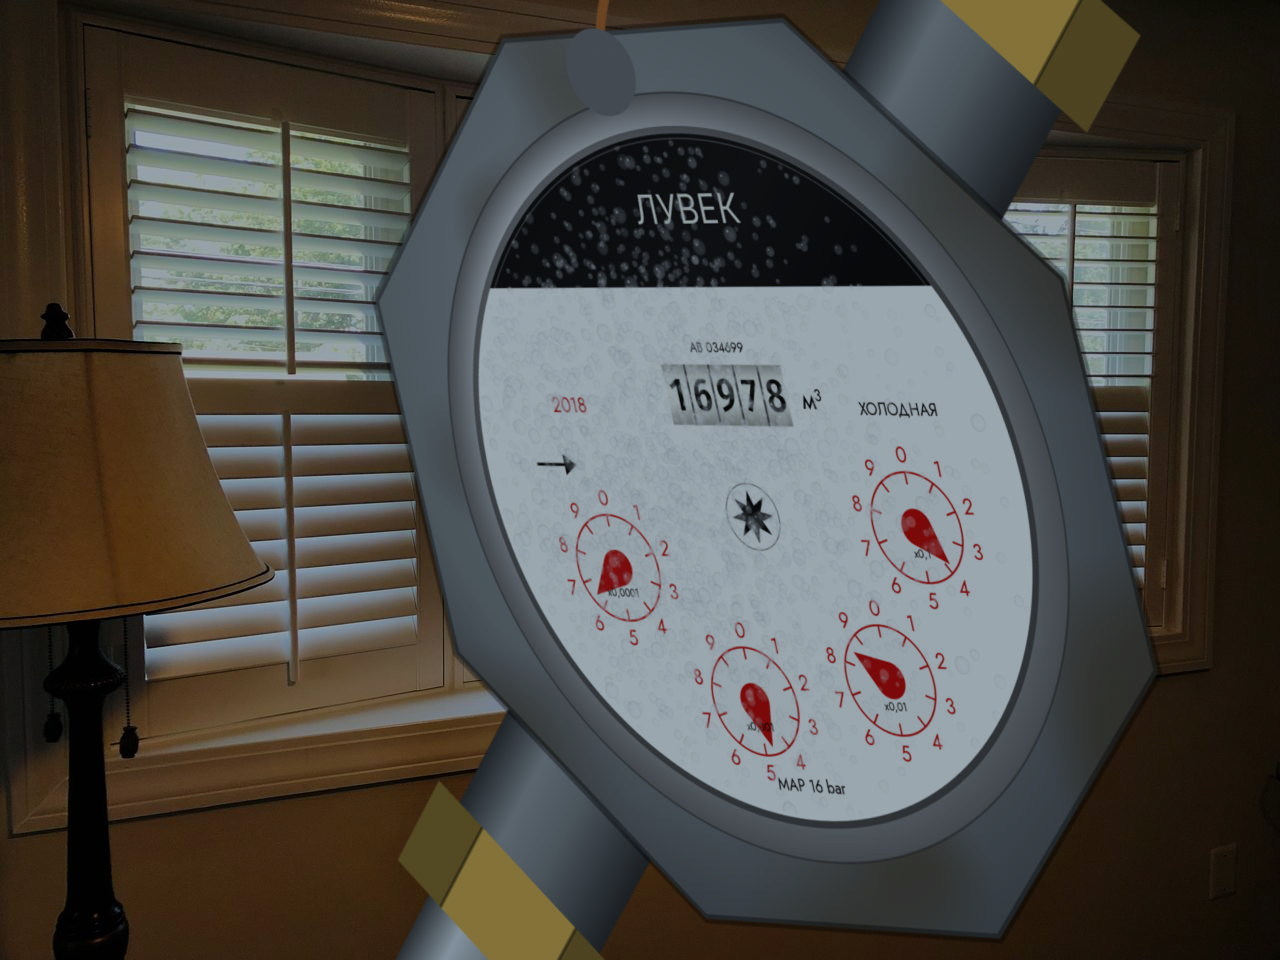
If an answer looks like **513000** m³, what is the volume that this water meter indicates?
**16978.3846** m³
